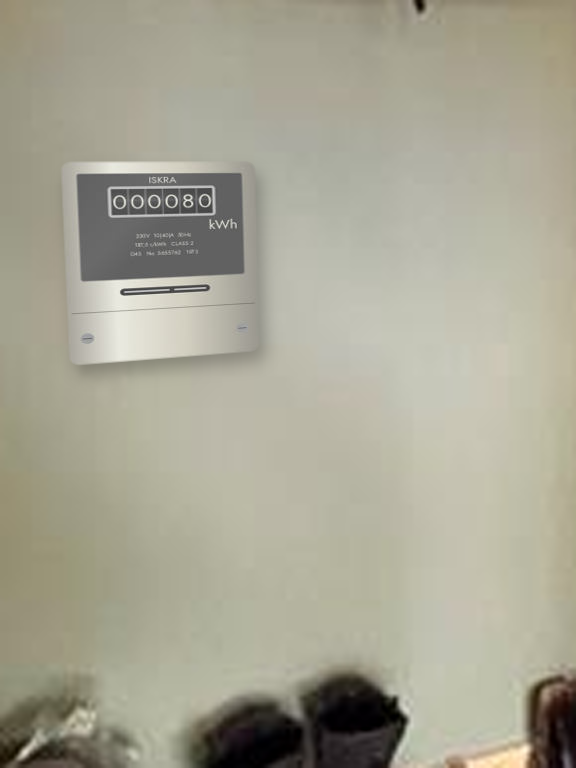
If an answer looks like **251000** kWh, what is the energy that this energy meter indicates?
**80** kWh
